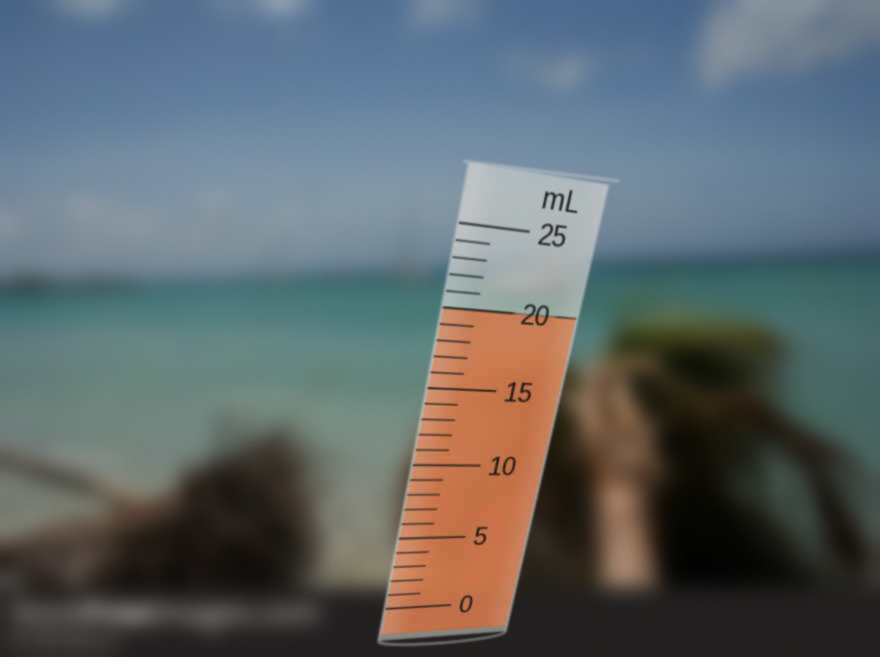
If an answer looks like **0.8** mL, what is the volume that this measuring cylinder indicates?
**20** mL
